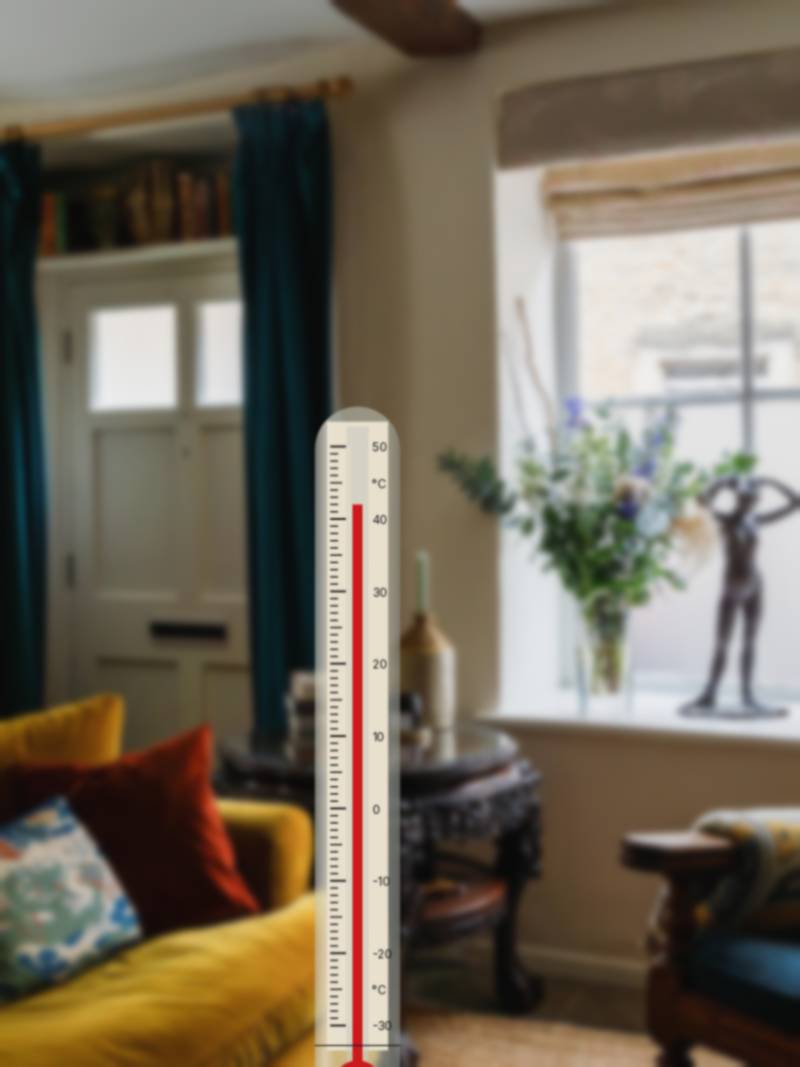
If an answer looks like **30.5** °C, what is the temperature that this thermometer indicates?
**42** °C
